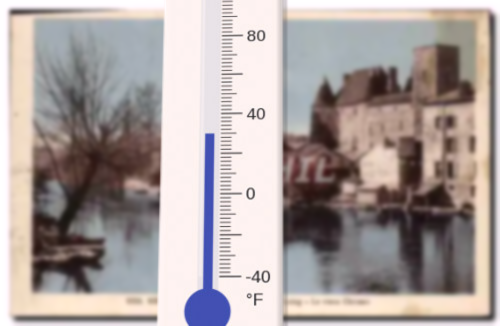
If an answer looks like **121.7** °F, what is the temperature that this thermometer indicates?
**30** °F
